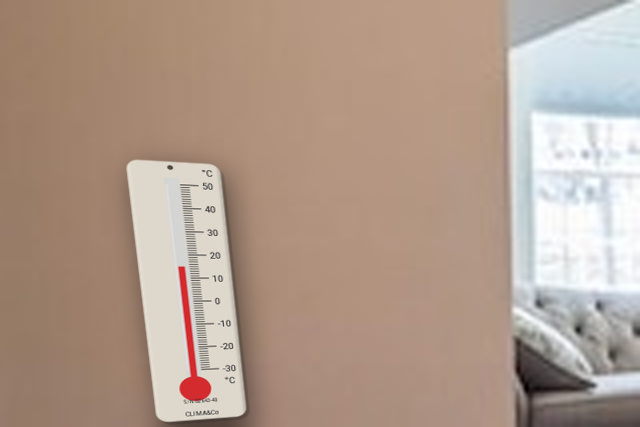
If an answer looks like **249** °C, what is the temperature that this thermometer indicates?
**15** °C
